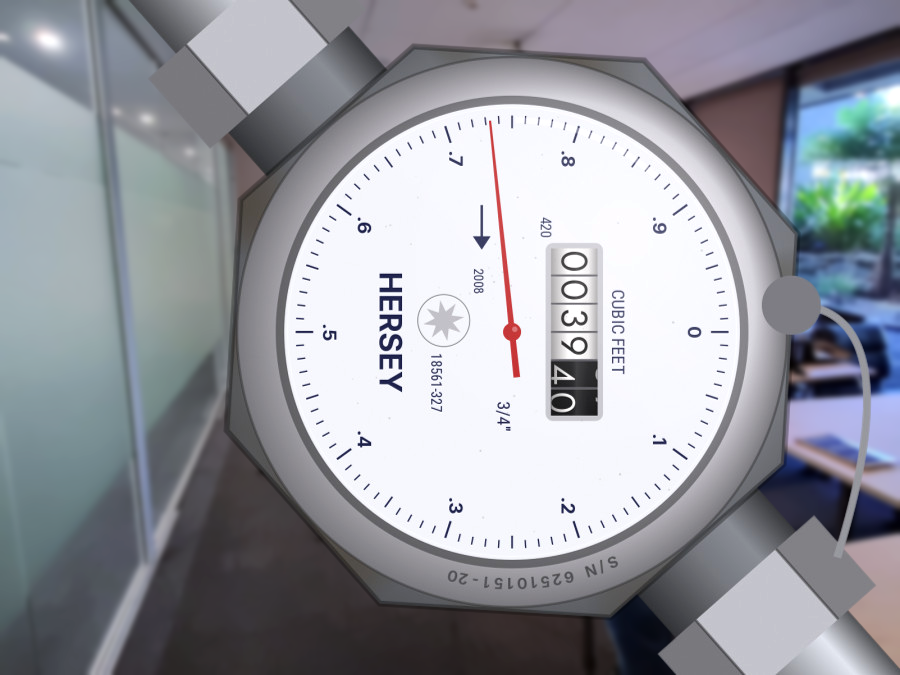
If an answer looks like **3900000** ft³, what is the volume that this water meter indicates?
**3939.73** ft³
